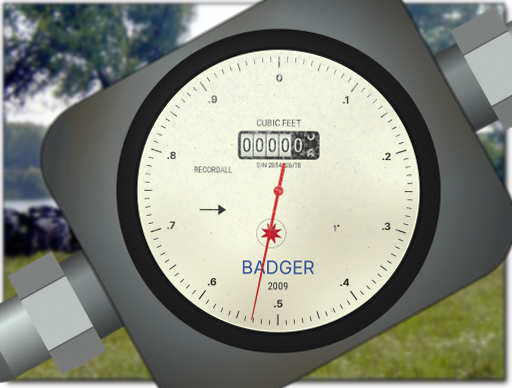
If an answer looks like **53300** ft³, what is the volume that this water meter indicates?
**5.53** ft³
